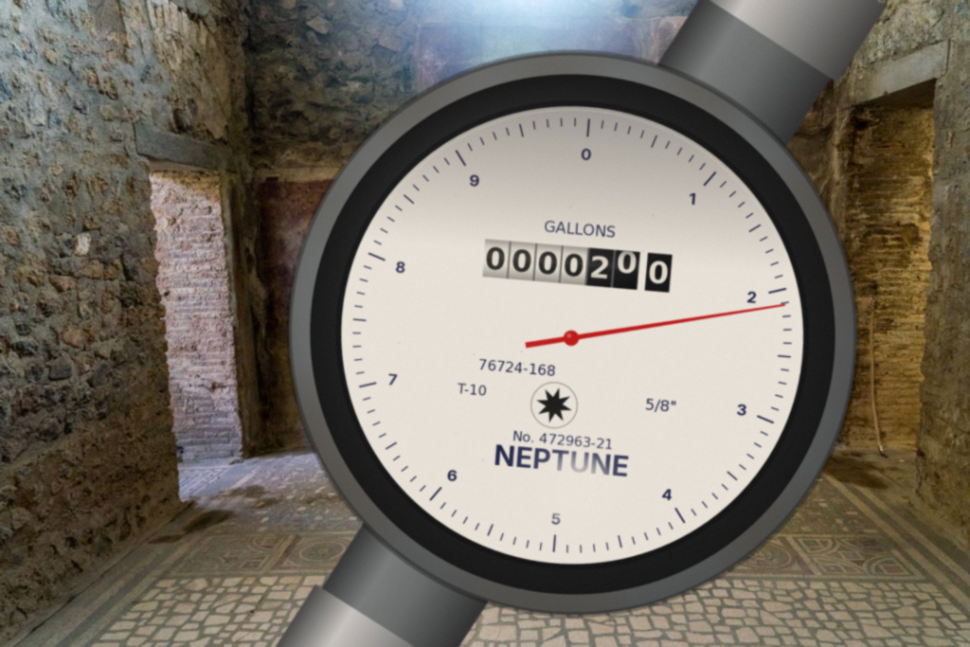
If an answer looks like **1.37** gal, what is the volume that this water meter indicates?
**202.1** gal
